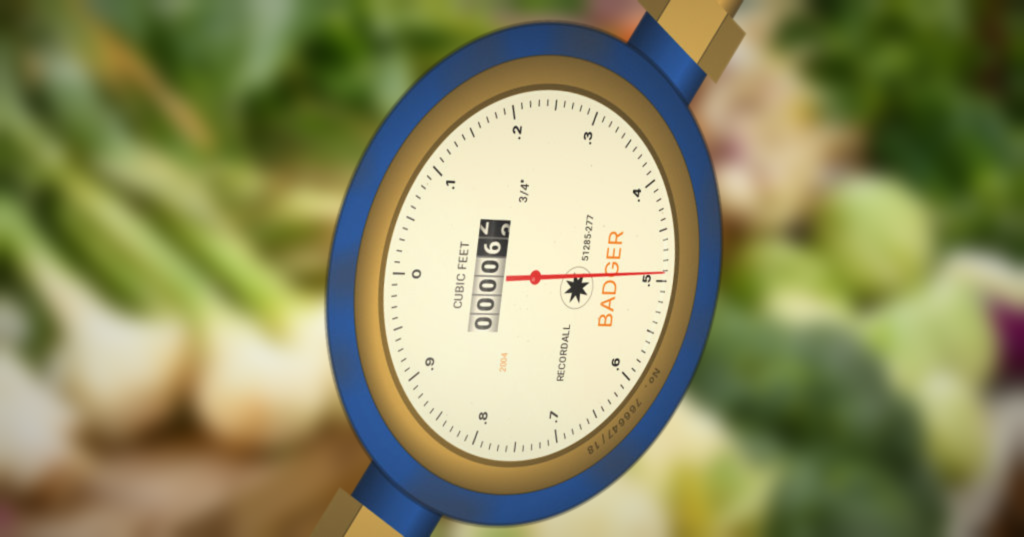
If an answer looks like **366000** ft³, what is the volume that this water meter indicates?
**62.49** ft³
